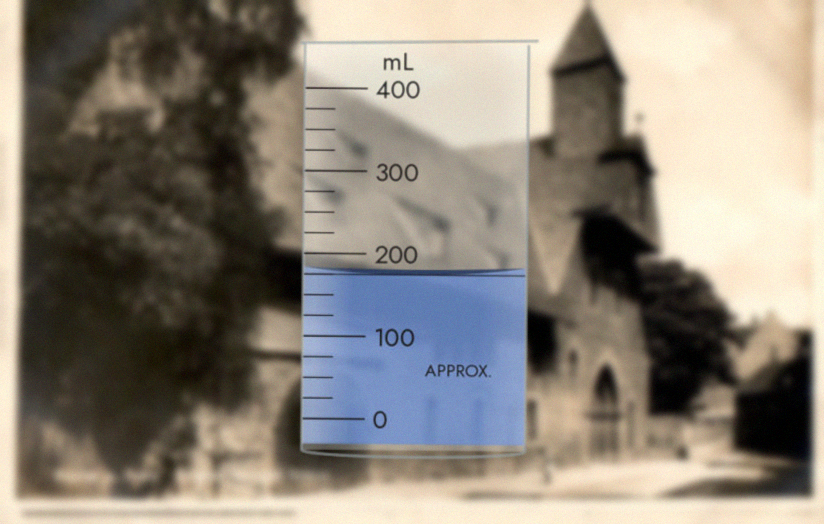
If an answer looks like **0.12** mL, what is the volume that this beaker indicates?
**175** mL
